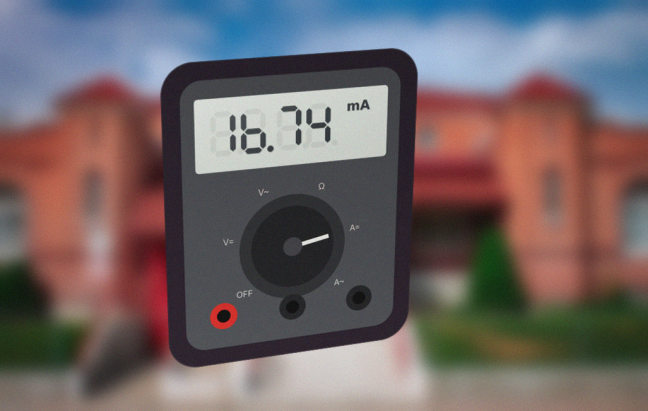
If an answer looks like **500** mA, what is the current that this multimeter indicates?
**16.74** mA
